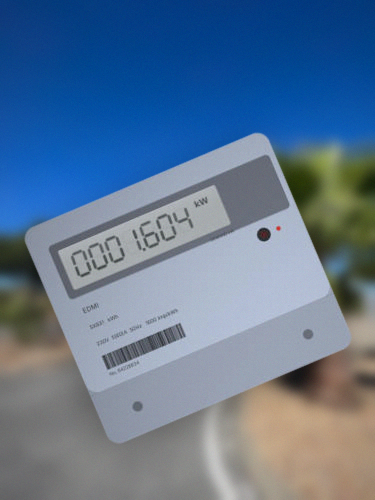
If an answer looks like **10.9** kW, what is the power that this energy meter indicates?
**1.604** kW
